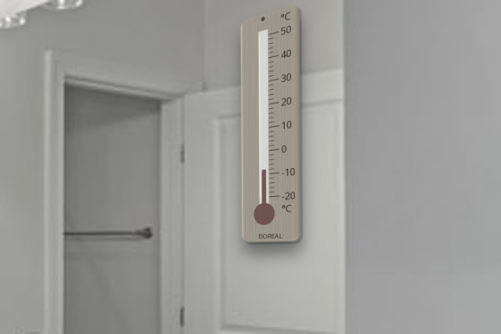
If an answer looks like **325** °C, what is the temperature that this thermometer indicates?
**-8** °C
